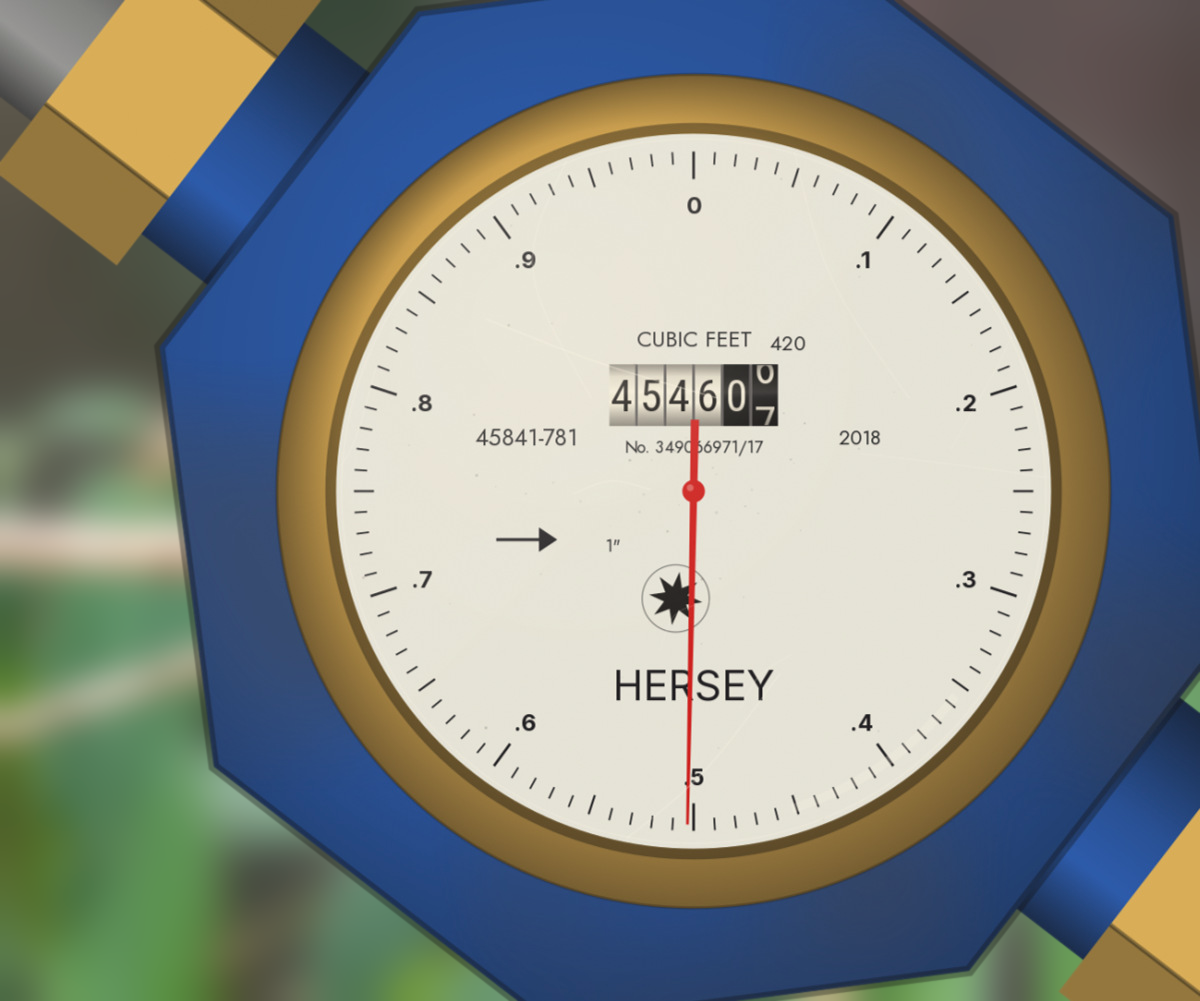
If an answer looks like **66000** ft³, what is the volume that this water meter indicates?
**454606.50** ft³
